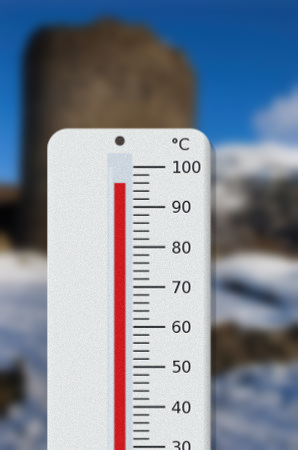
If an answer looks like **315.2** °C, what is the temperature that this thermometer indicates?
**96** °C
